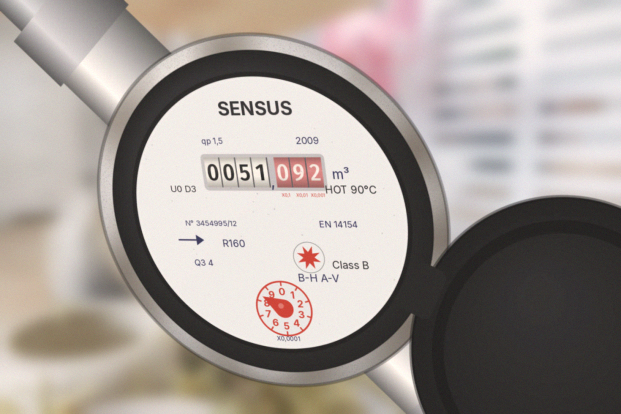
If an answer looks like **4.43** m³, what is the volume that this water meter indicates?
**51.0928** m³
